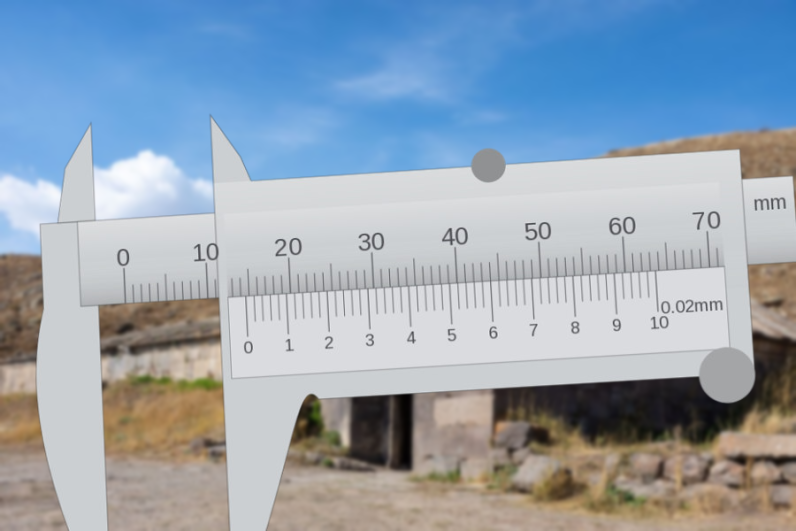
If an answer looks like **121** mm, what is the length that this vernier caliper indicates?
**14.6** mm
